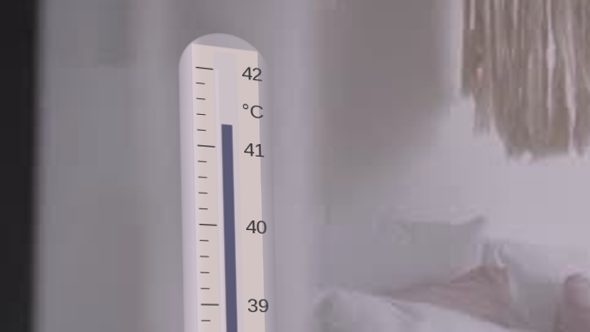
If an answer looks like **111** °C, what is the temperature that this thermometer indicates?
**41.3** °C
